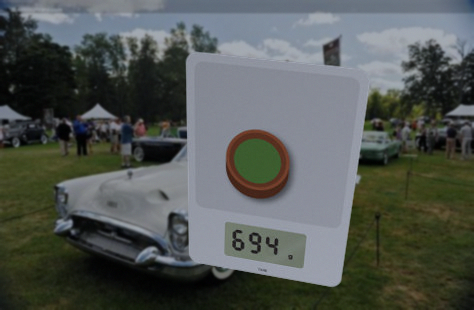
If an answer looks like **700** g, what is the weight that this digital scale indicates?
**694** g
